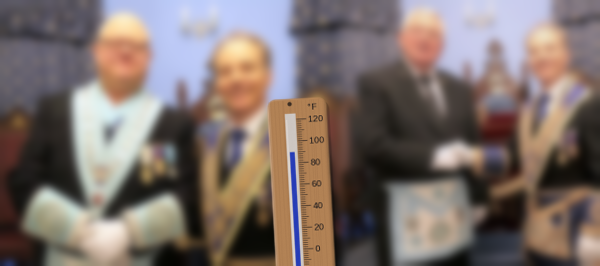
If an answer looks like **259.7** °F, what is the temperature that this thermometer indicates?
**90** °F
